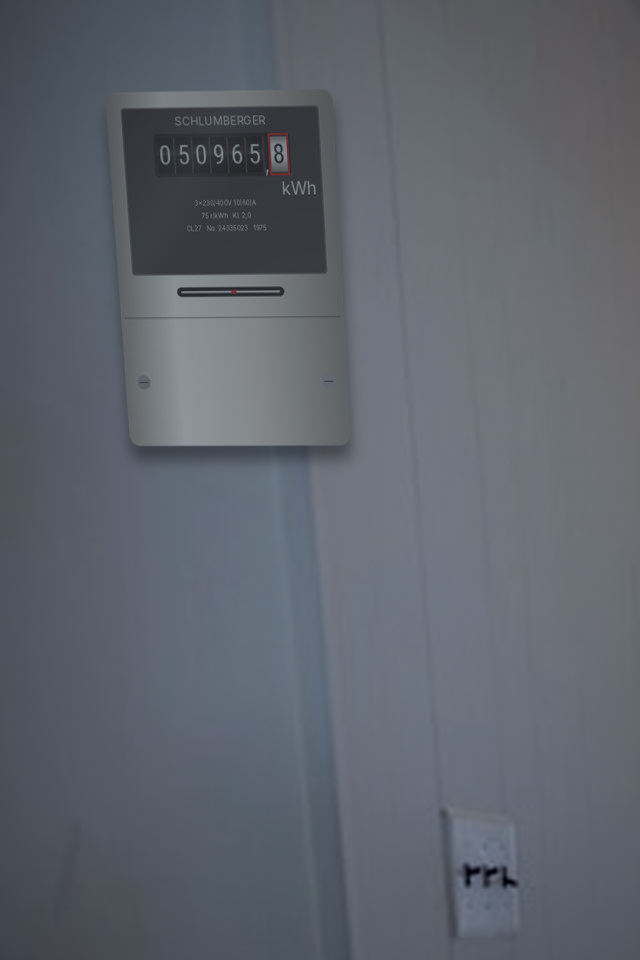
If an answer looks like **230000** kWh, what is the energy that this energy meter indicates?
**50965.8** kWh
